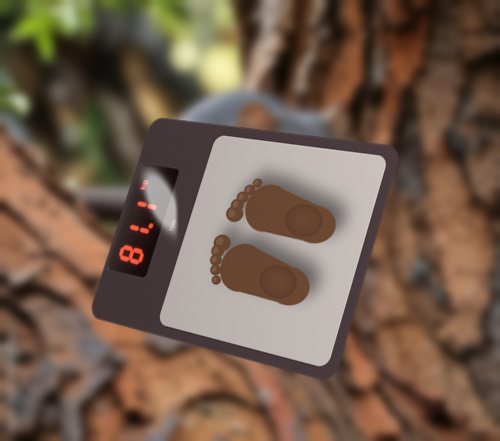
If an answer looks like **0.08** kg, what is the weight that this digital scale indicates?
**81.1** kg
